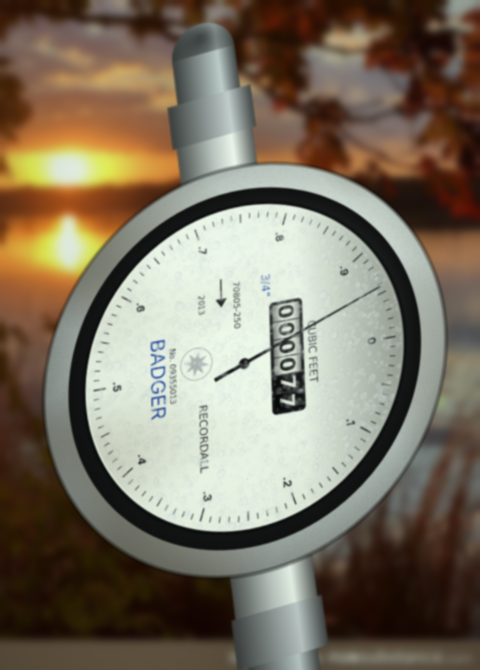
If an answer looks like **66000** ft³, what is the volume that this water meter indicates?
**76.94** ft³
